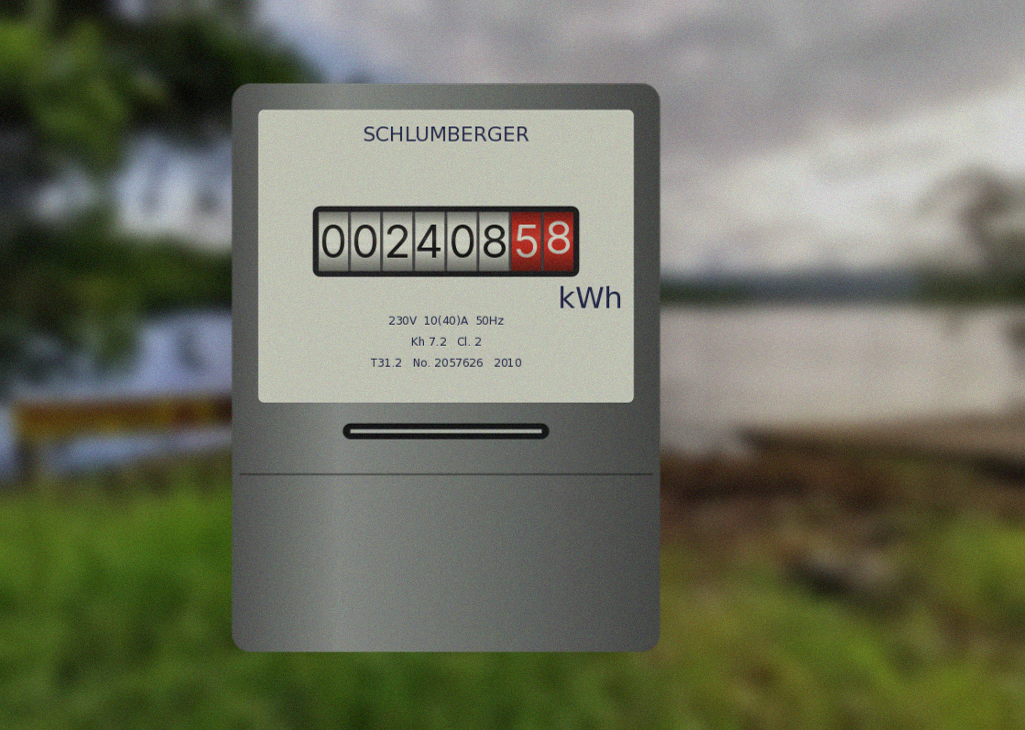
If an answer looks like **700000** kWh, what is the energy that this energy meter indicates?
**2408.58** kWh
